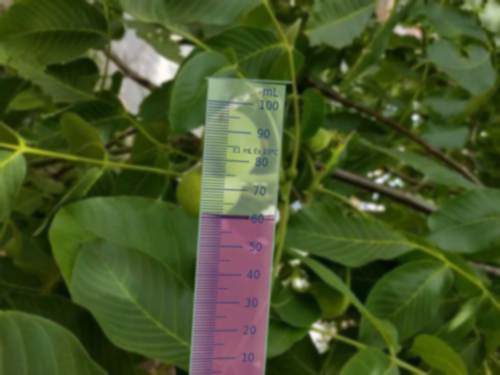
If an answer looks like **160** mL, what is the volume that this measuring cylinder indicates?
**60** mL
